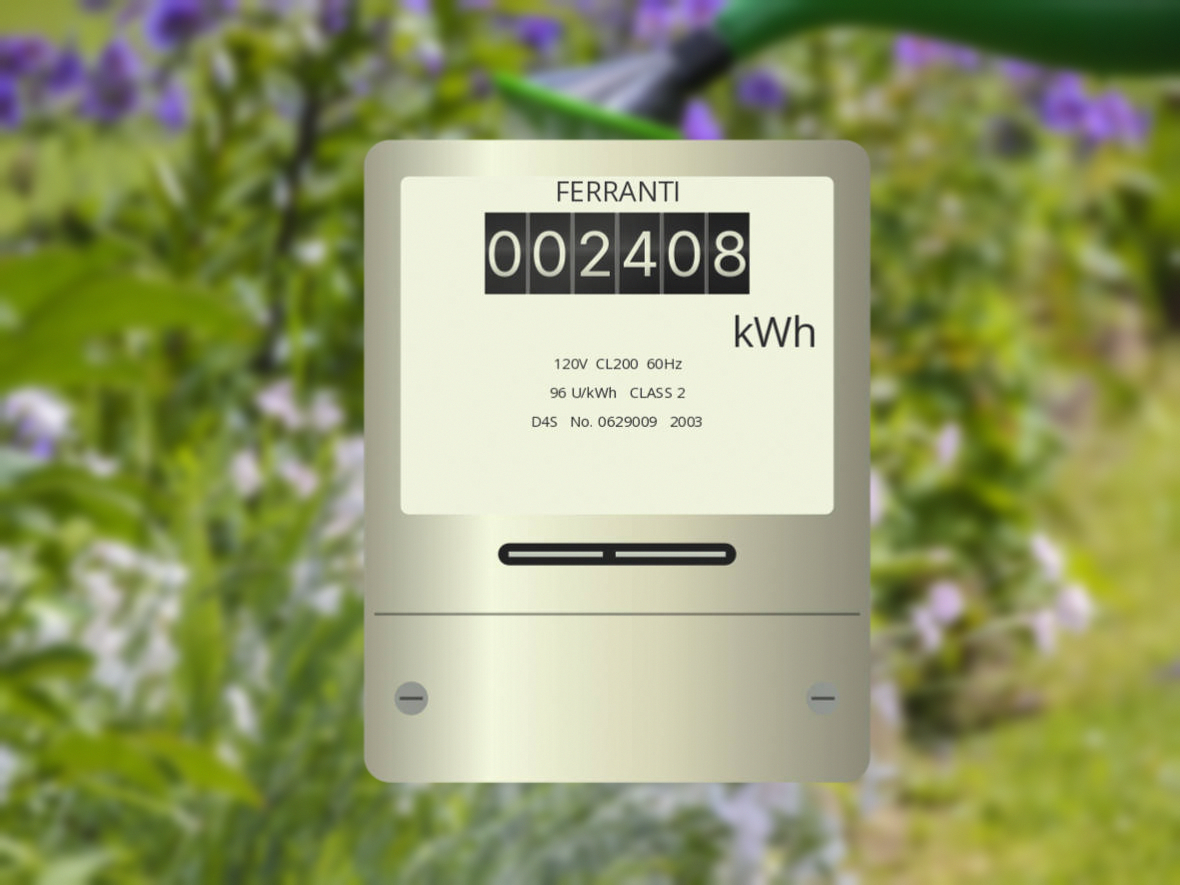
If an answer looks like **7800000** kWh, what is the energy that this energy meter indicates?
**2408** kWh
